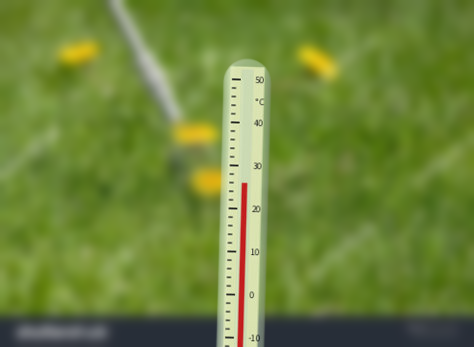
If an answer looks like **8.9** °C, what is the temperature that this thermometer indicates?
**26** °C
